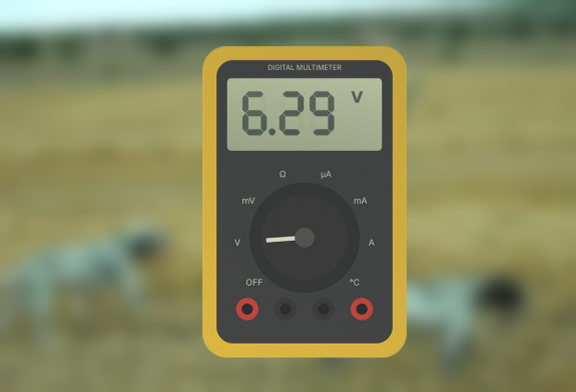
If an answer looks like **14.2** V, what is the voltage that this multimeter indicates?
**6.29** V
